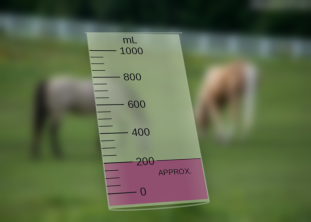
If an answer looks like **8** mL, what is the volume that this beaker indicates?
**200** mL
